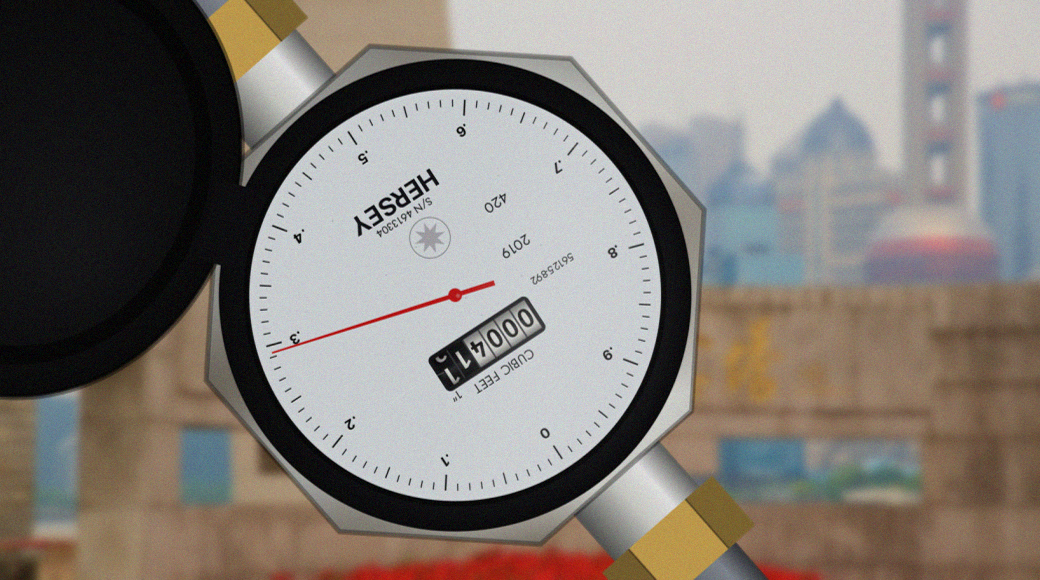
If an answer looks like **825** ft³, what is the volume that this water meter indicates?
**411.29** ft³
